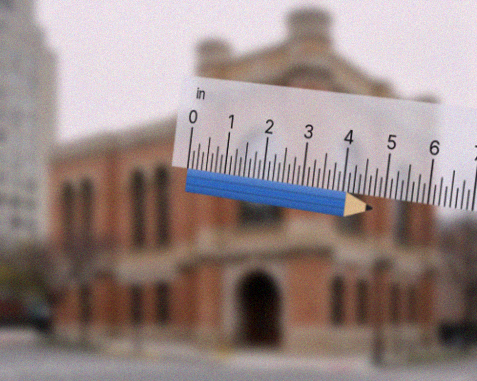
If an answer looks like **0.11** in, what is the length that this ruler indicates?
**4.75** in
